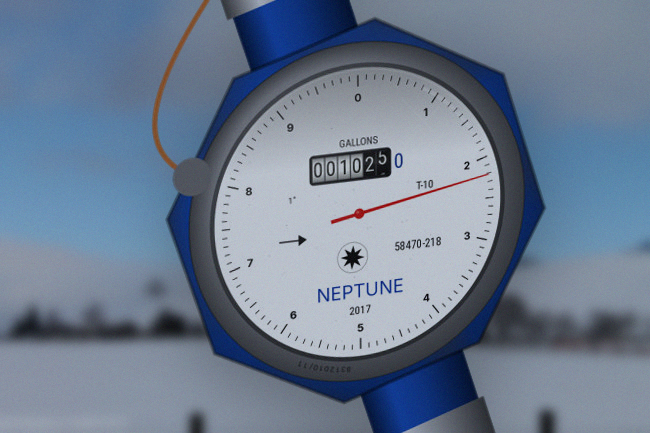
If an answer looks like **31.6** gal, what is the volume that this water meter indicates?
**10252.2** gal
